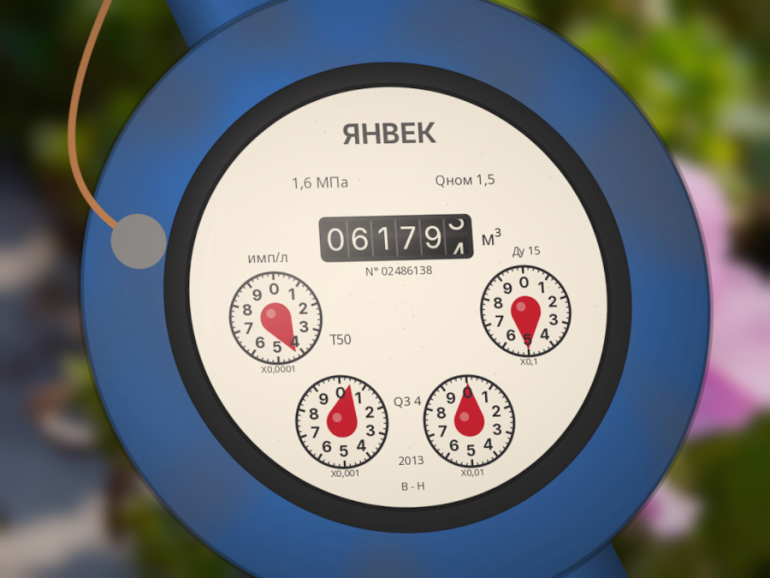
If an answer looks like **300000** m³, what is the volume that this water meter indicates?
**61793.5004** m³
